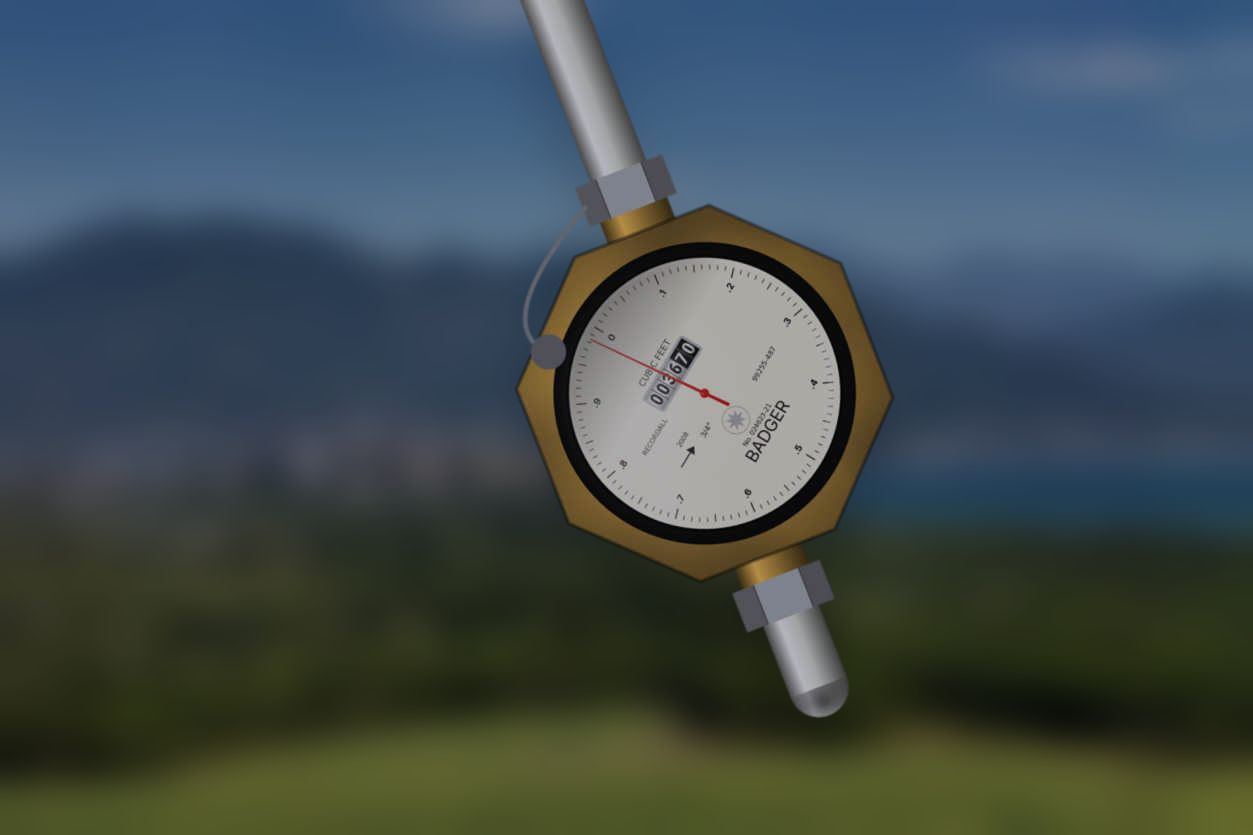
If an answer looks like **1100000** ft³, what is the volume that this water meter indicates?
**3669.98** ft³
